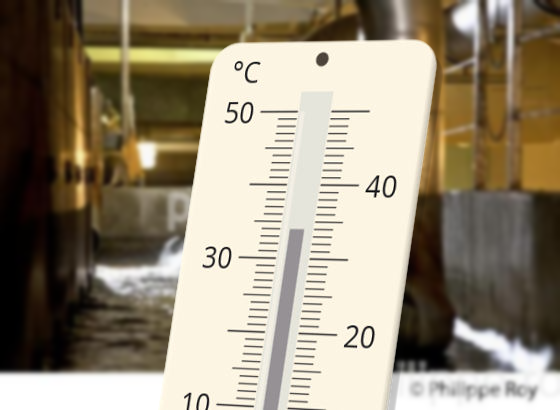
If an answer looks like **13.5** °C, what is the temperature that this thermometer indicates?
**34** °C
